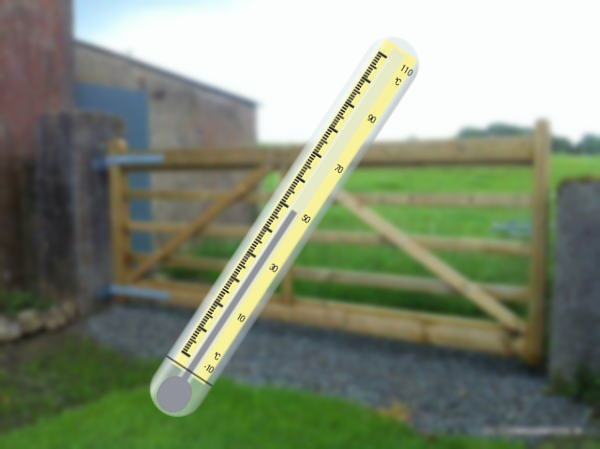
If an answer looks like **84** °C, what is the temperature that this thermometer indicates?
**50** °C
